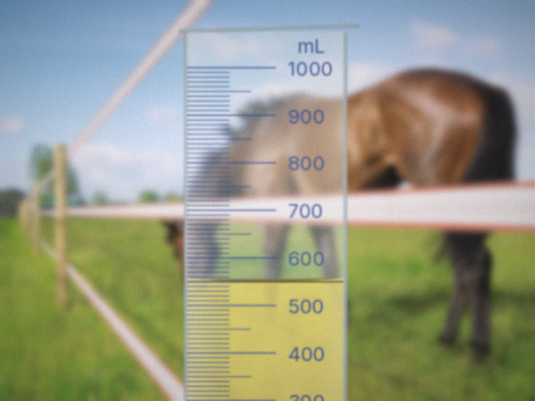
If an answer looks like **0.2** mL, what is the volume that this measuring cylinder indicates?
**550** mL
